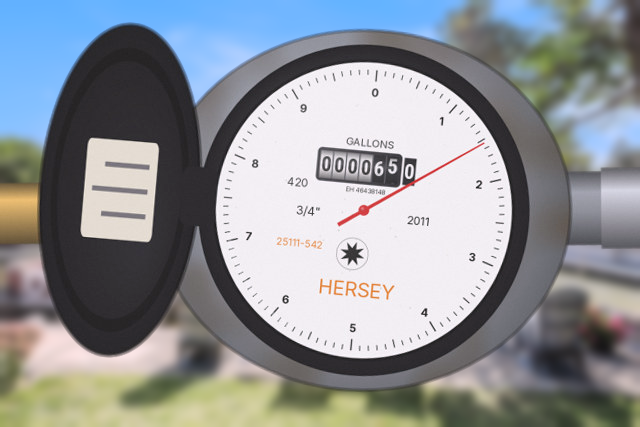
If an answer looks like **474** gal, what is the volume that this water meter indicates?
**651.5** gal
